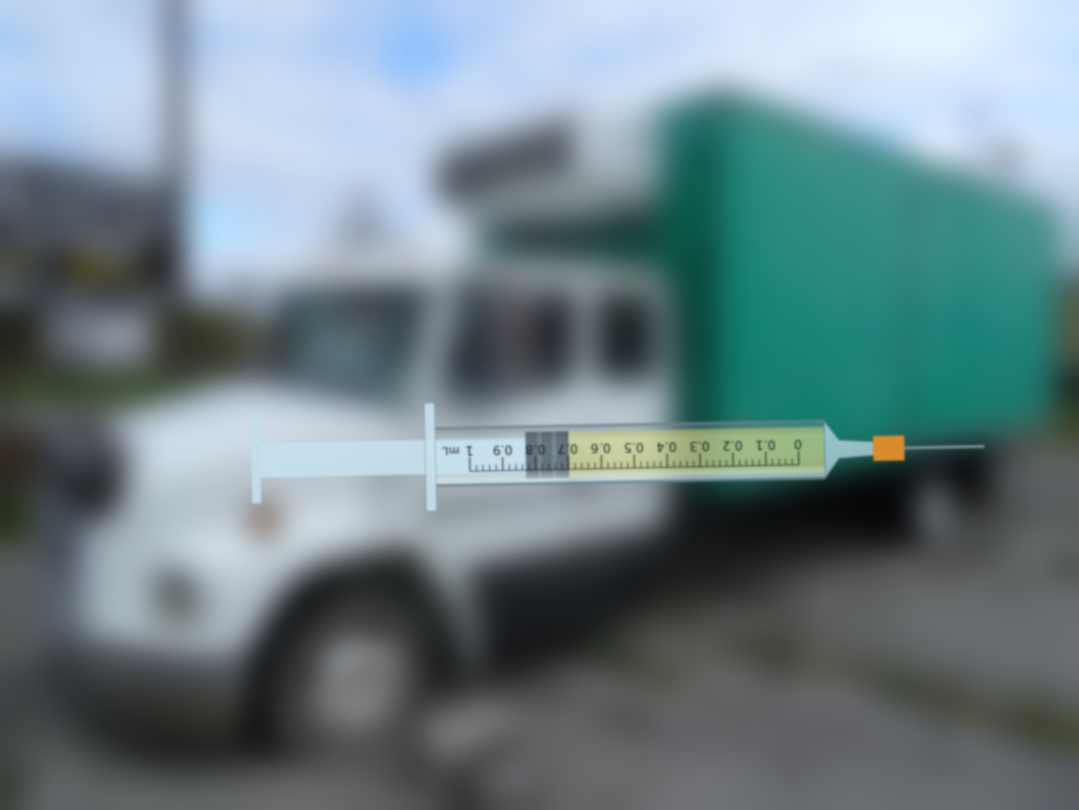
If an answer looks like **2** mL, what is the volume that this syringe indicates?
**0.7** mL
